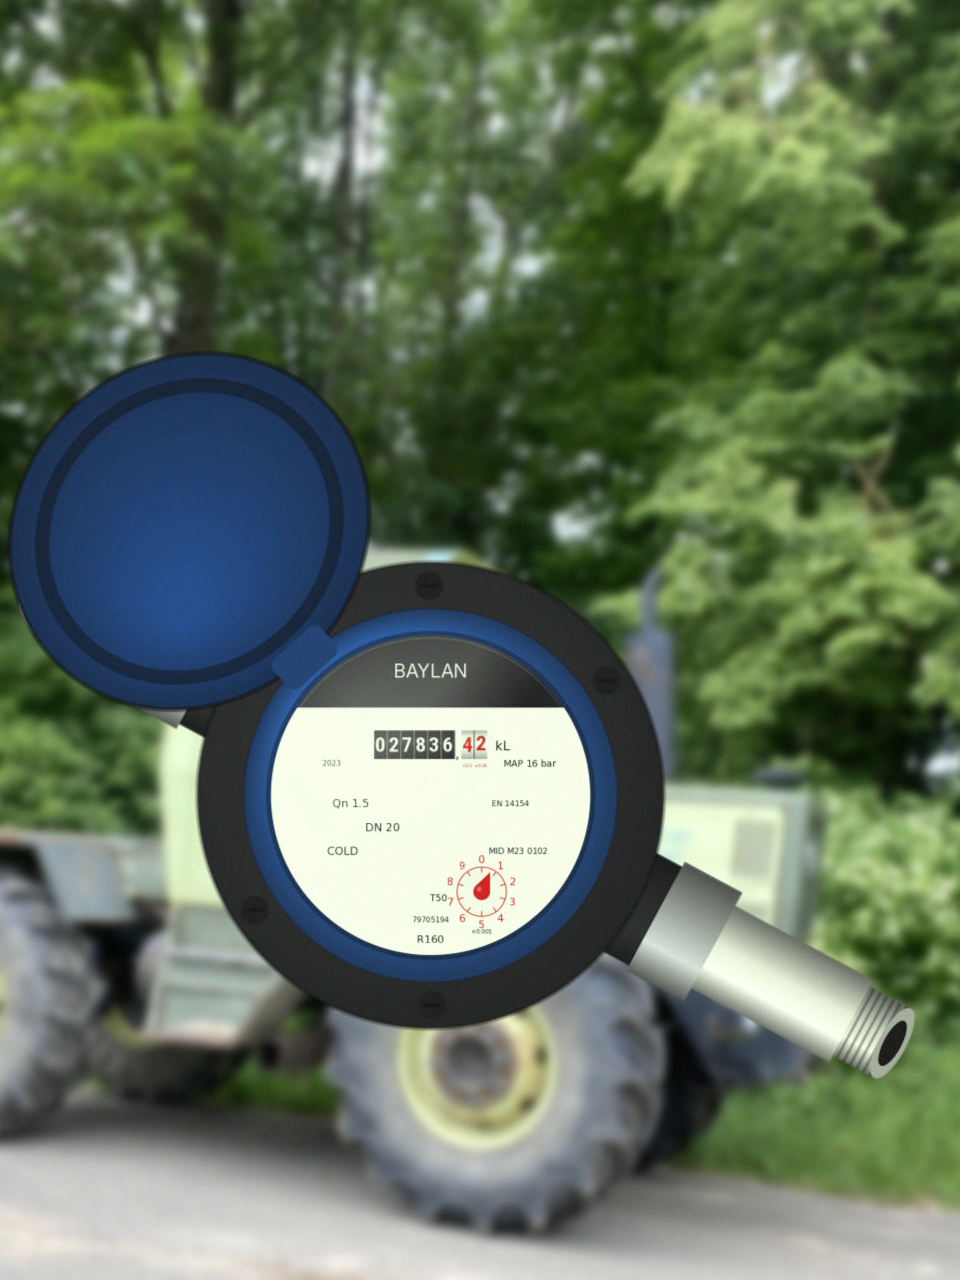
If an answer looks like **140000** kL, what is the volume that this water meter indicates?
**27836.420** kL
